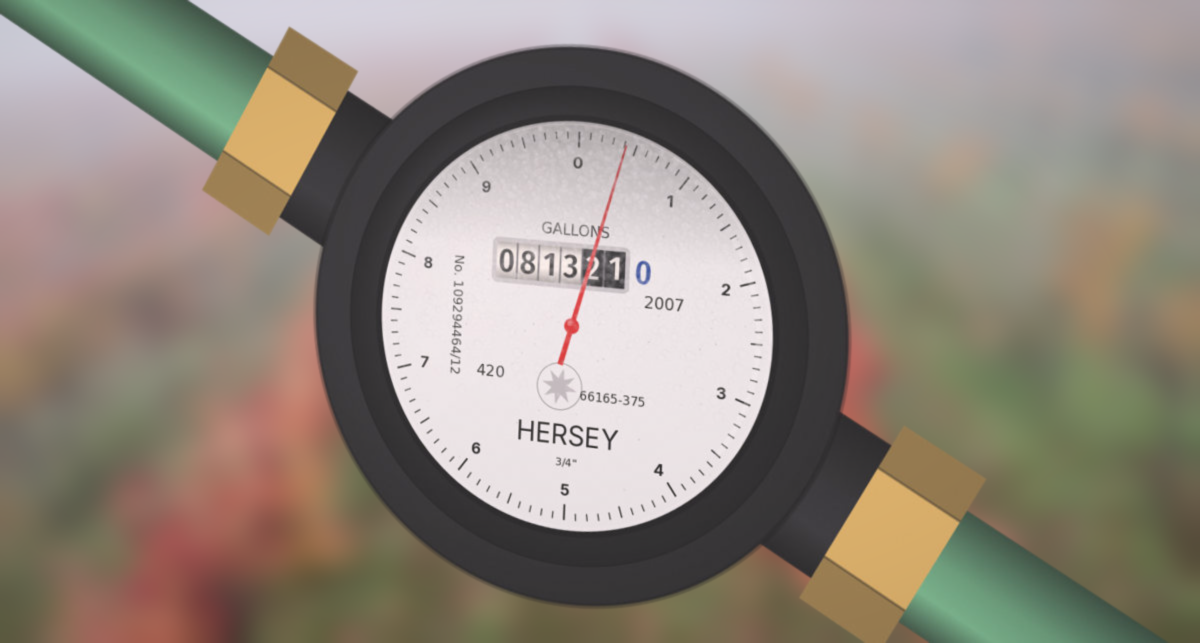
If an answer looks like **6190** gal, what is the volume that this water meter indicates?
**813210.4** gal
